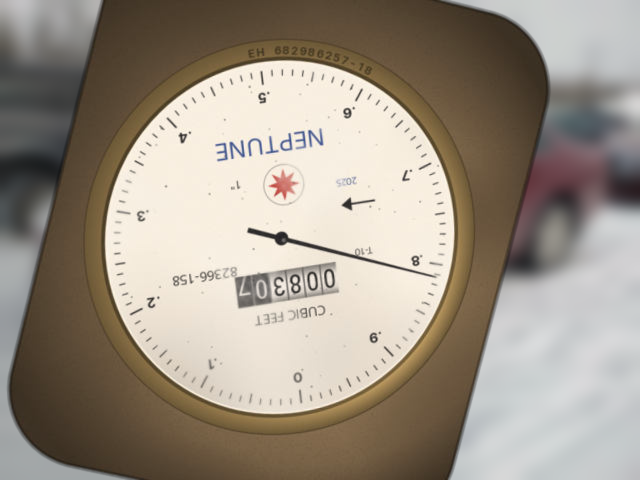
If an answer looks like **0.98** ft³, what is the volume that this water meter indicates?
**8306.81** ft³
